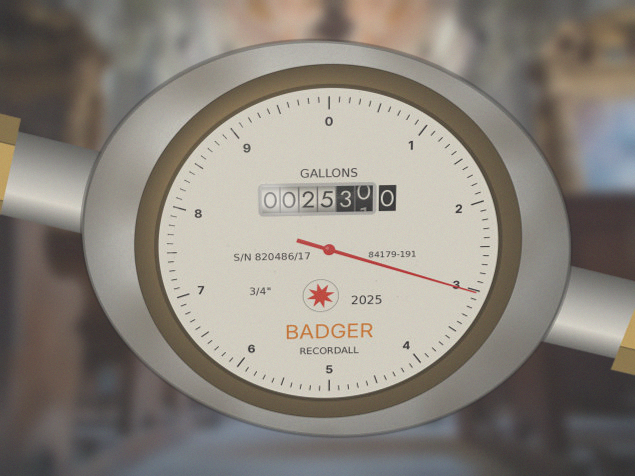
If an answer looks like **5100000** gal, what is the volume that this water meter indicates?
**25303.0** gal
